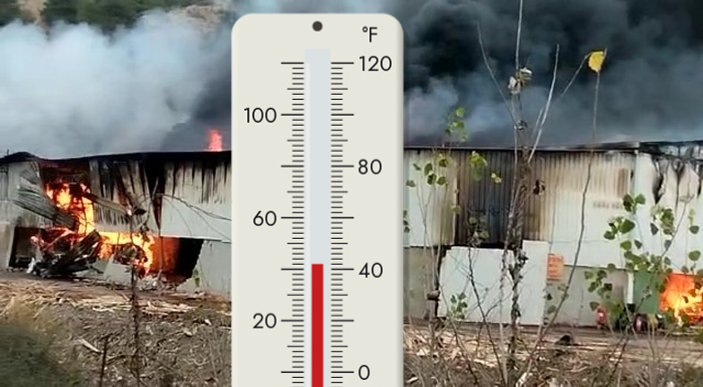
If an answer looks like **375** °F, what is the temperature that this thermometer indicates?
**42** °F
